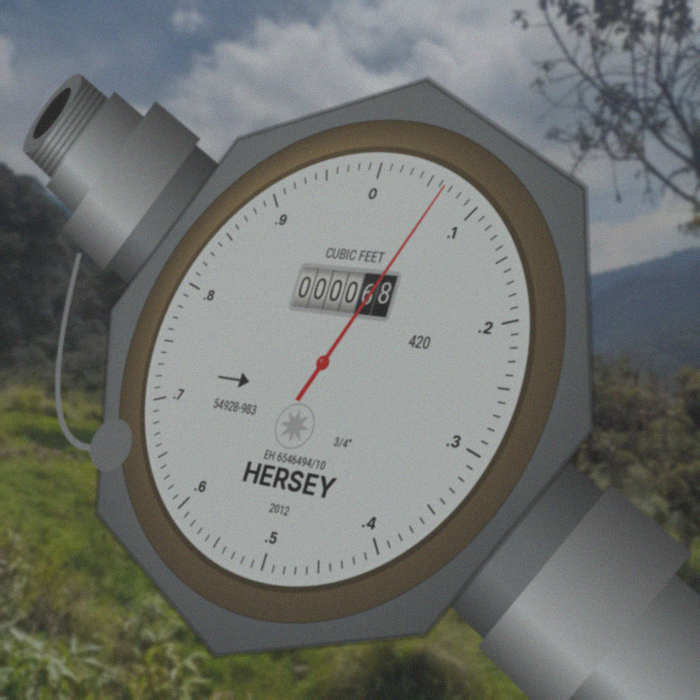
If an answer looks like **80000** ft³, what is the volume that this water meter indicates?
**68.06** ft³
